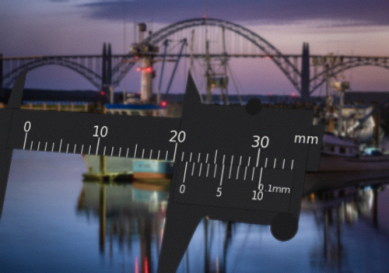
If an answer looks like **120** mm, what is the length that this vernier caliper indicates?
**21.6** mm
